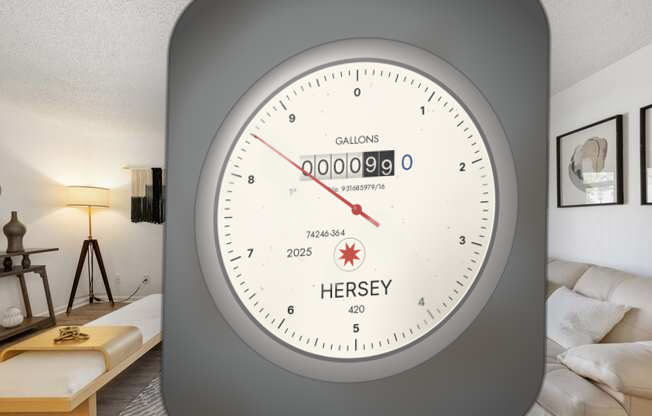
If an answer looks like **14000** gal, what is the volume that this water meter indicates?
**988.5** gal
